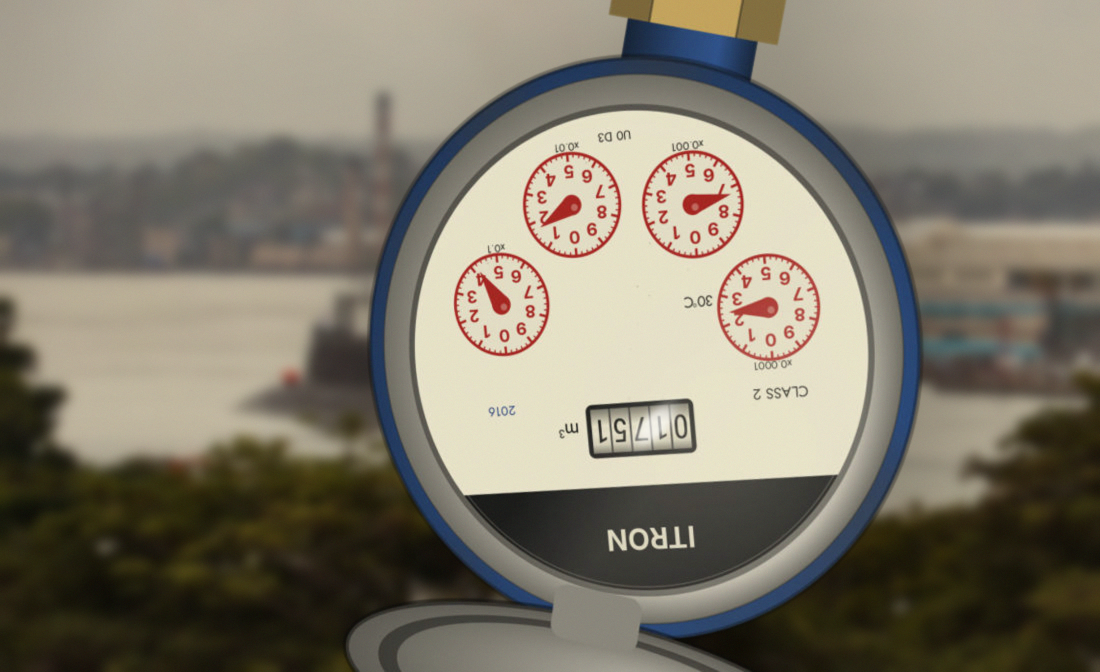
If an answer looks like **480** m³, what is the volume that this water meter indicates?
**1751.4172** m³
